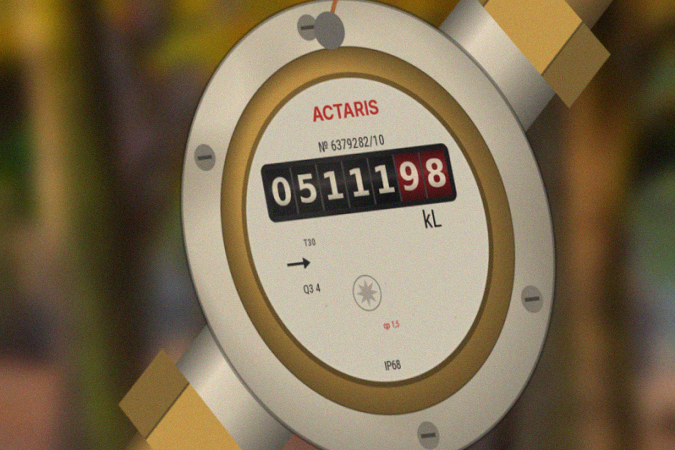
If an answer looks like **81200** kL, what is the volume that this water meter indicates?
**5111.98** kL
